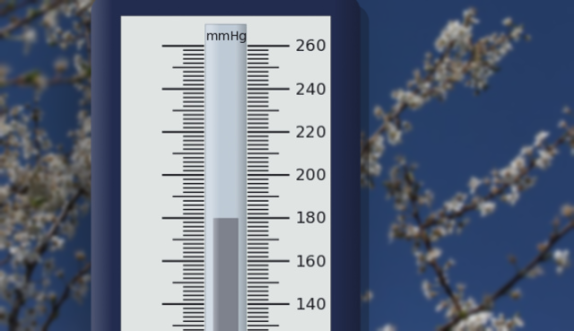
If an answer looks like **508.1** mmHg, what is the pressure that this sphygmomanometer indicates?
**180** mmHg
